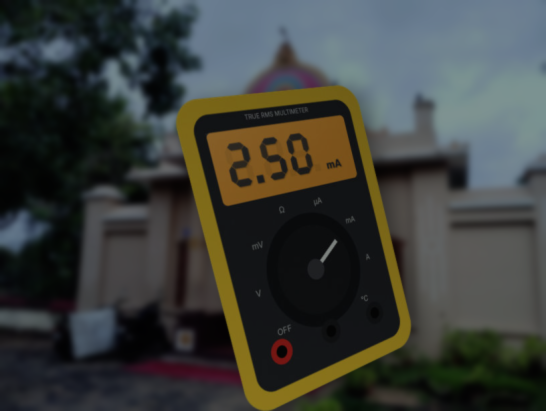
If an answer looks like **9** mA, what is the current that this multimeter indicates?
**2.50** mA
